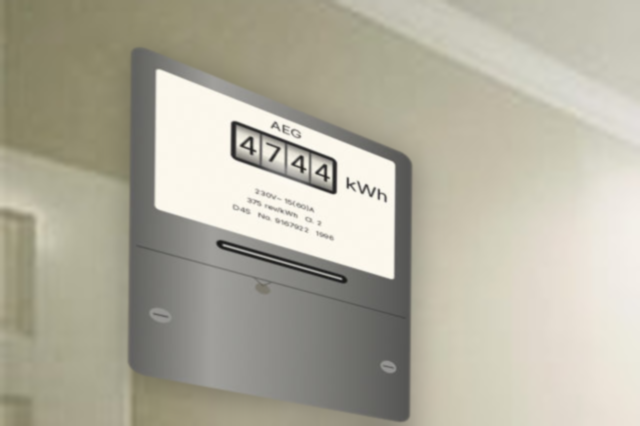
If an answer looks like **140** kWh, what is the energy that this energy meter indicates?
**4744** kWh
